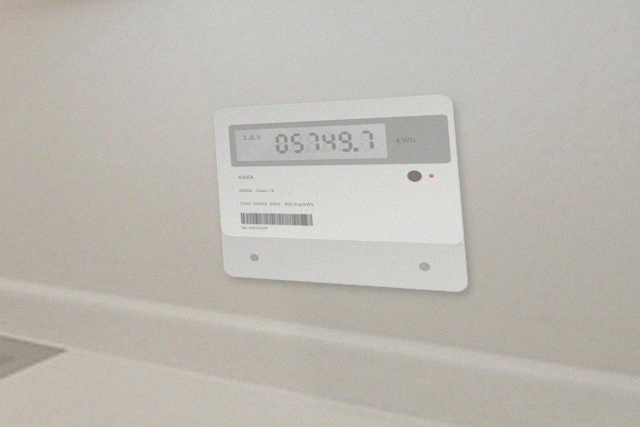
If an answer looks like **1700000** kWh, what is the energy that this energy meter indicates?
**5749.7** kWh
